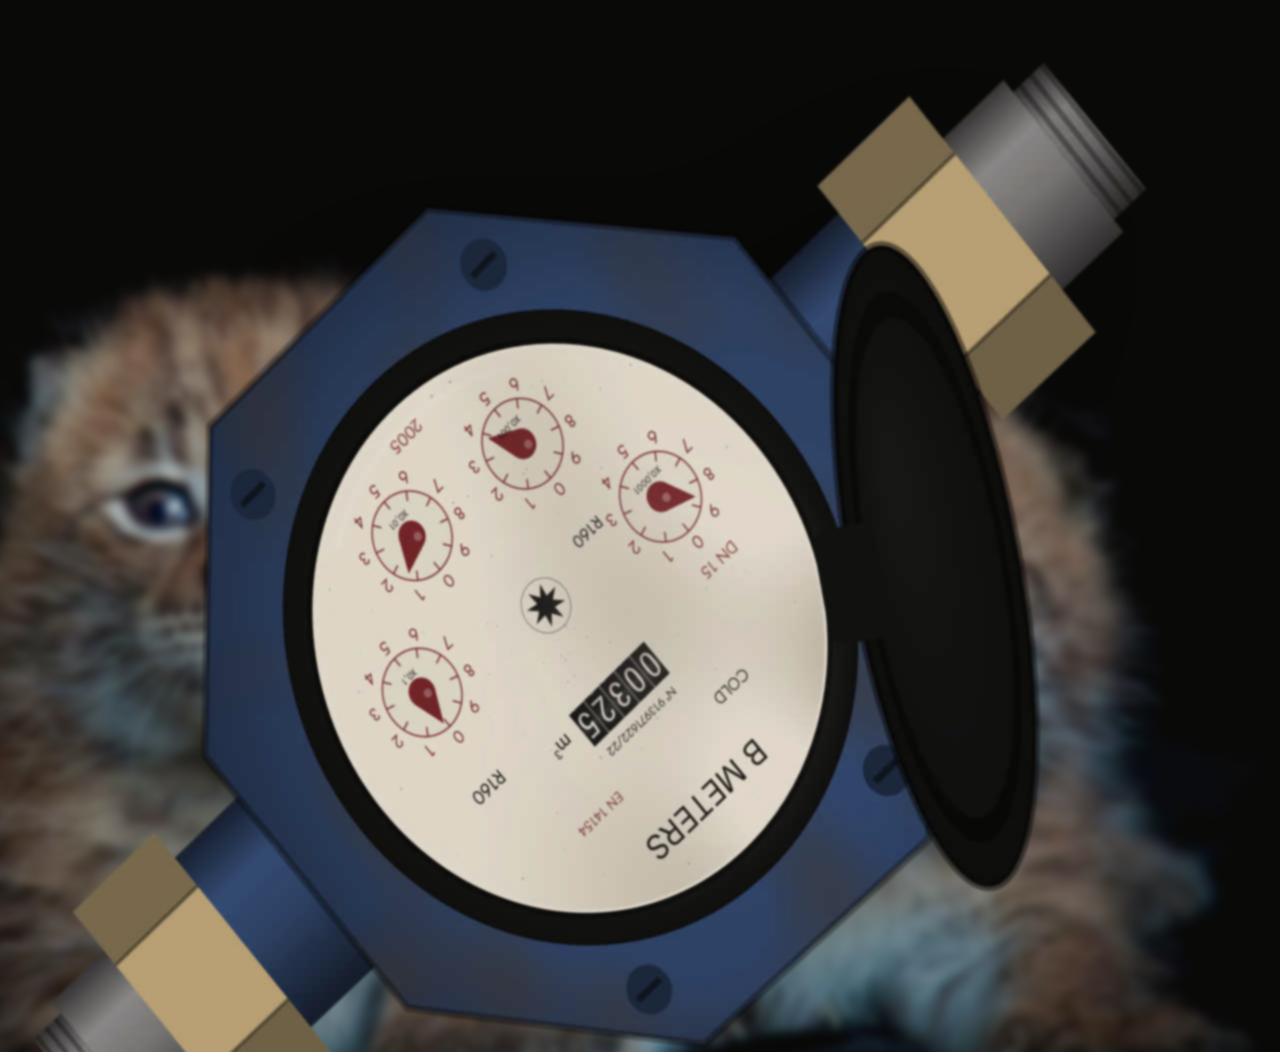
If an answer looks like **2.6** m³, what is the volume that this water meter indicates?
**325.0138** m³
